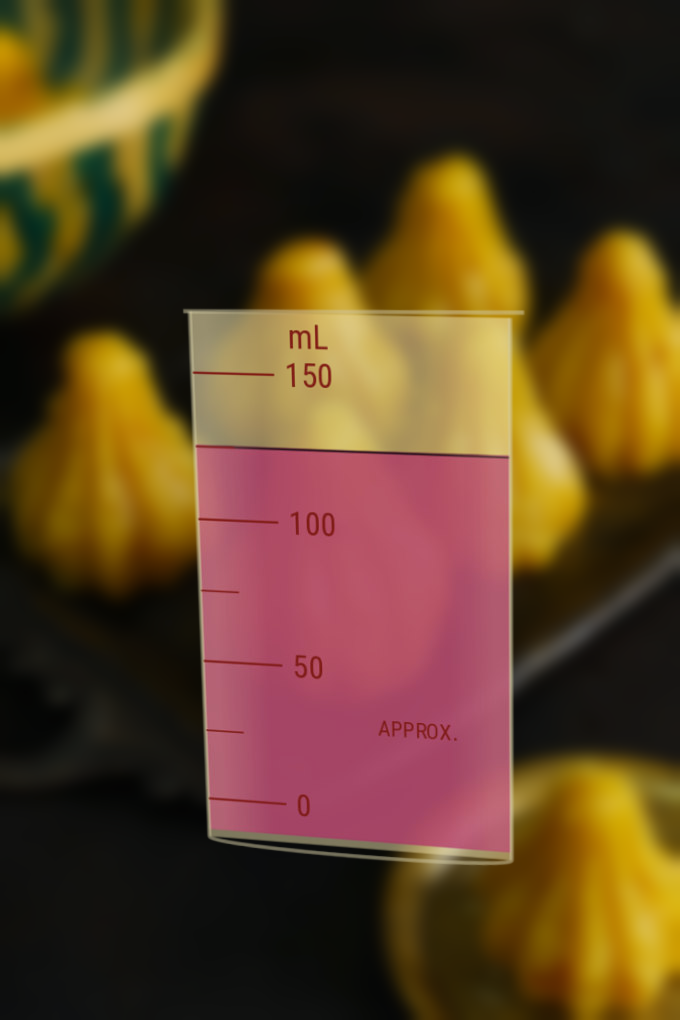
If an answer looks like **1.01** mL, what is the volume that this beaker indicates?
**125** mL
